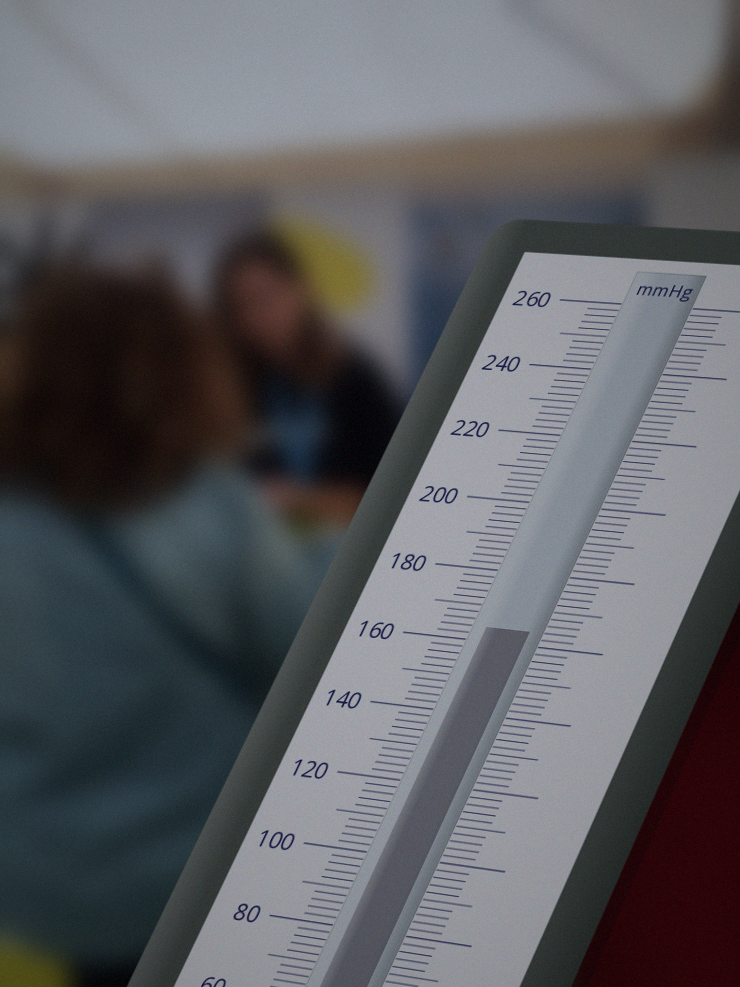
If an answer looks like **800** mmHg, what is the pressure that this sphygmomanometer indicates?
**164** mmHg
